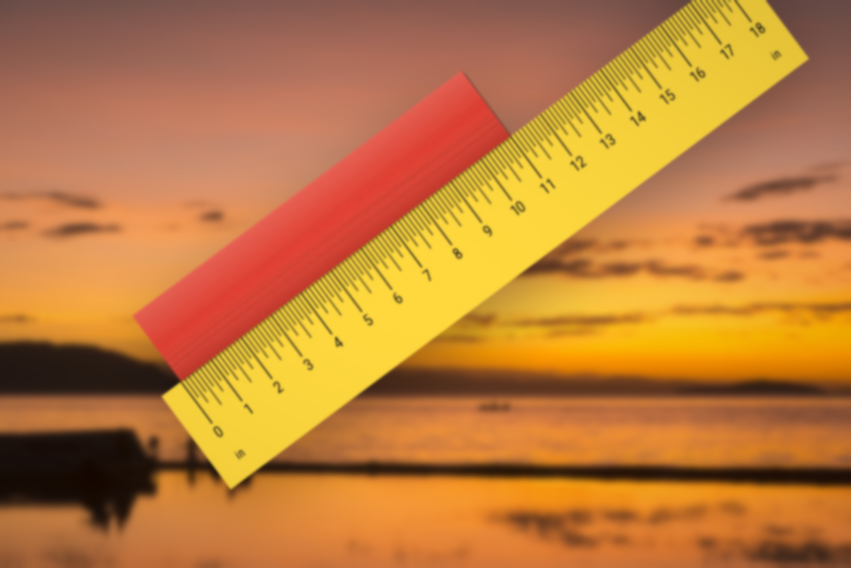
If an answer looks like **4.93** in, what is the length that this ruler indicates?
**11** in
